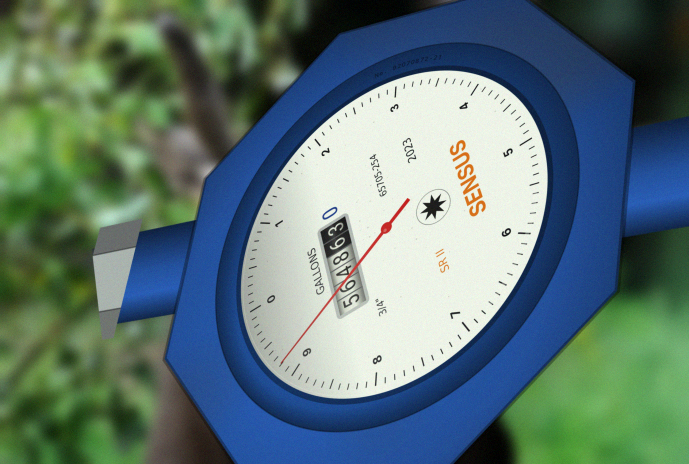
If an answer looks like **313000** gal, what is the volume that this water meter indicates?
**5648629.2** gal
